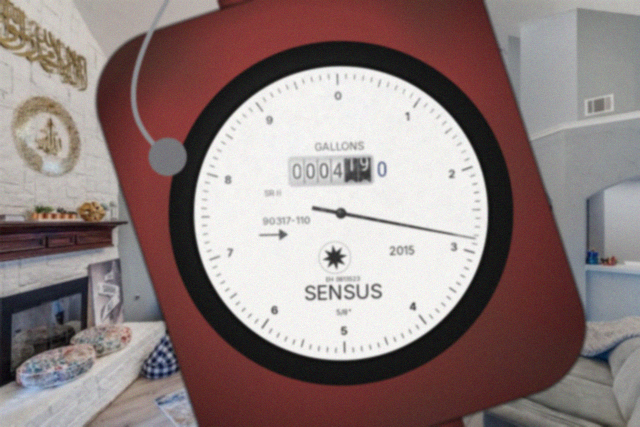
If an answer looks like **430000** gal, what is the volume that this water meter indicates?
**4192.8** gal
